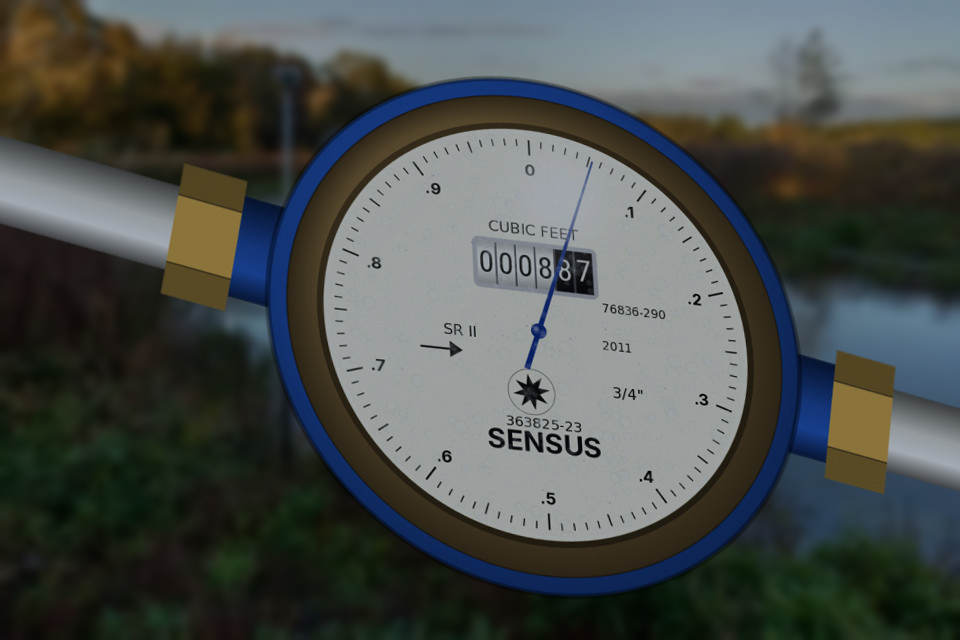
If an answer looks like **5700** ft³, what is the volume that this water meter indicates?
**887.05** ft³
